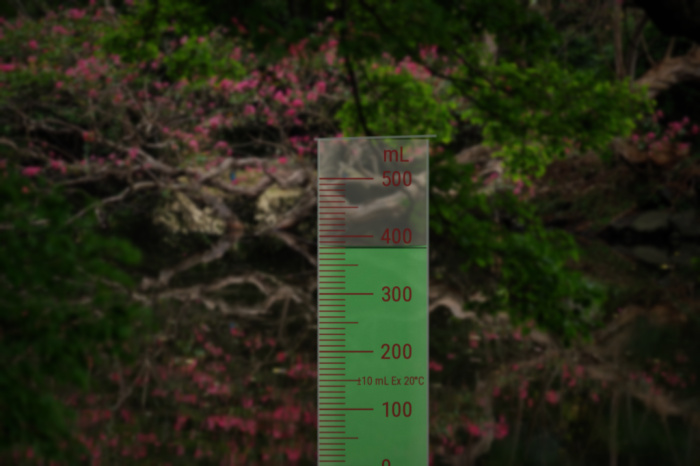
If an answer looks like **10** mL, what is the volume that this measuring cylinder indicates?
**380** mL
